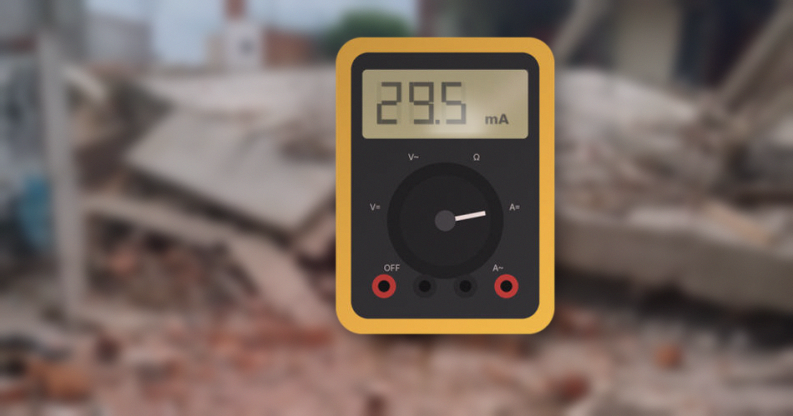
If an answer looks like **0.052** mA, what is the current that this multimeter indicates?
**29.5** mA
